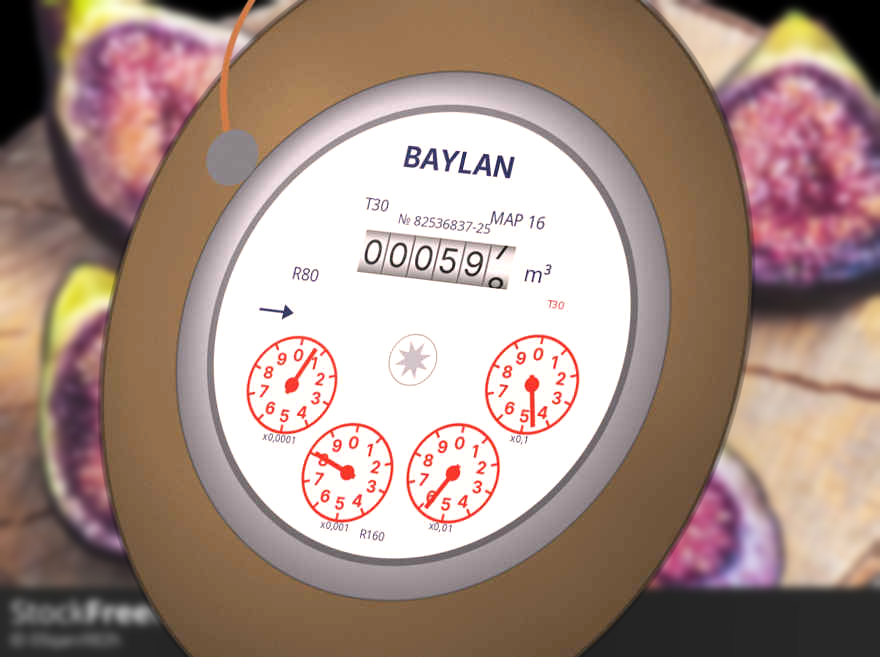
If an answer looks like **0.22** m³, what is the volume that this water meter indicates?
**597.4580** m³
